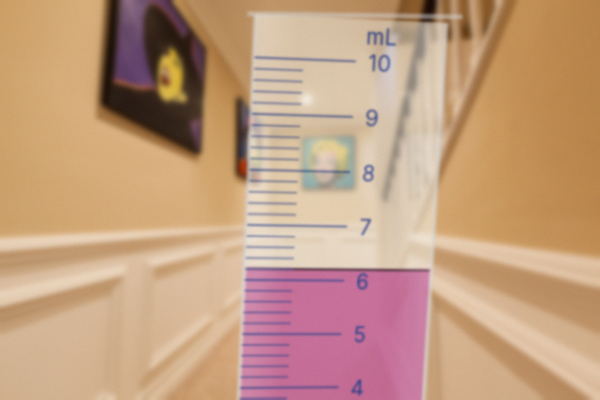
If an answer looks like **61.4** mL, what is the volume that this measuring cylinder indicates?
**6.2** mL
